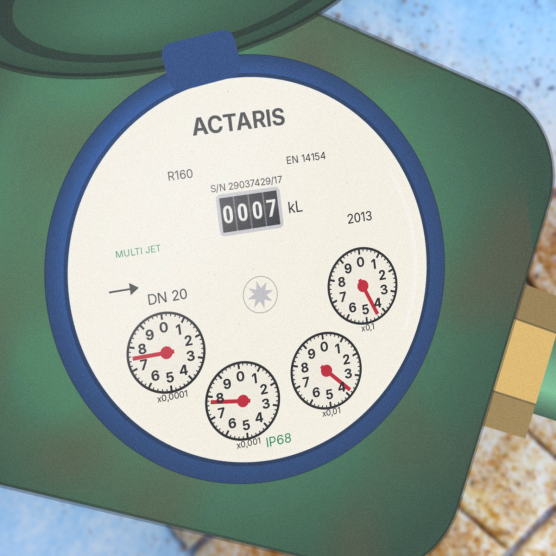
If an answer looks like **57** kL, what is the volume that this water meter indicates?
**7.4377** kL
